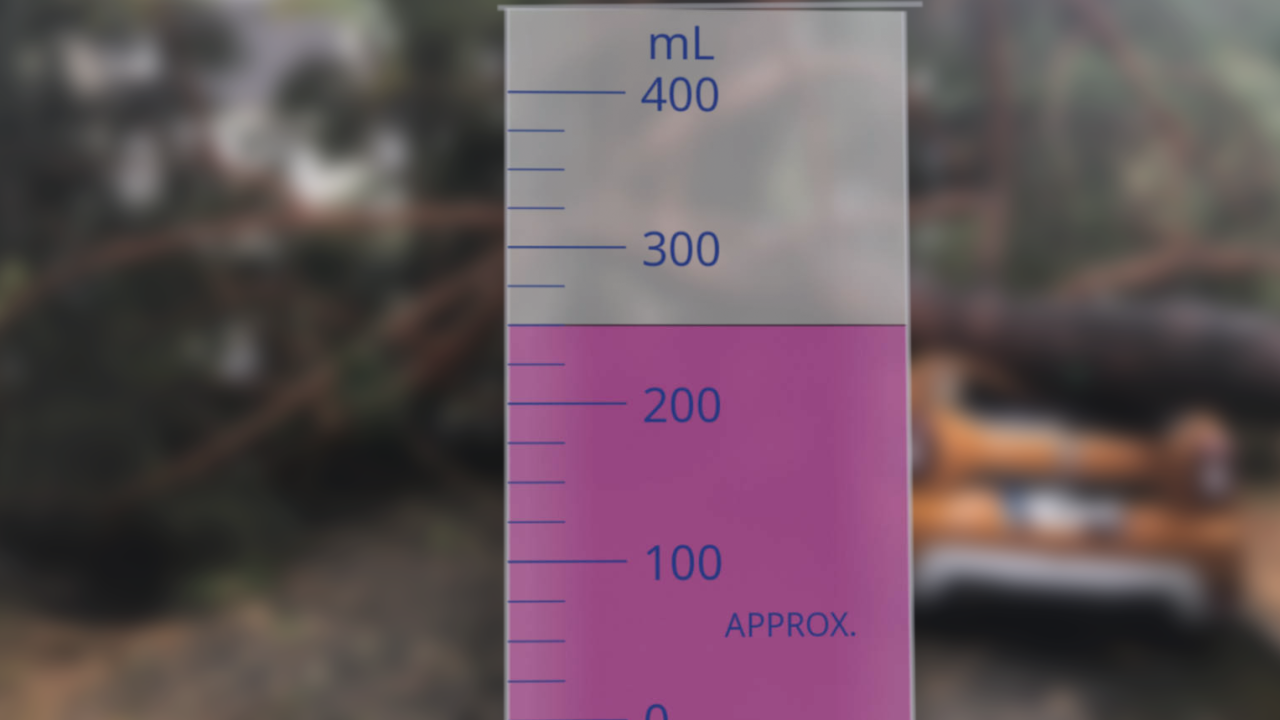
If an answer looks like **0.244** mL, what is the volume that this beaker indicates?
**250** mL
